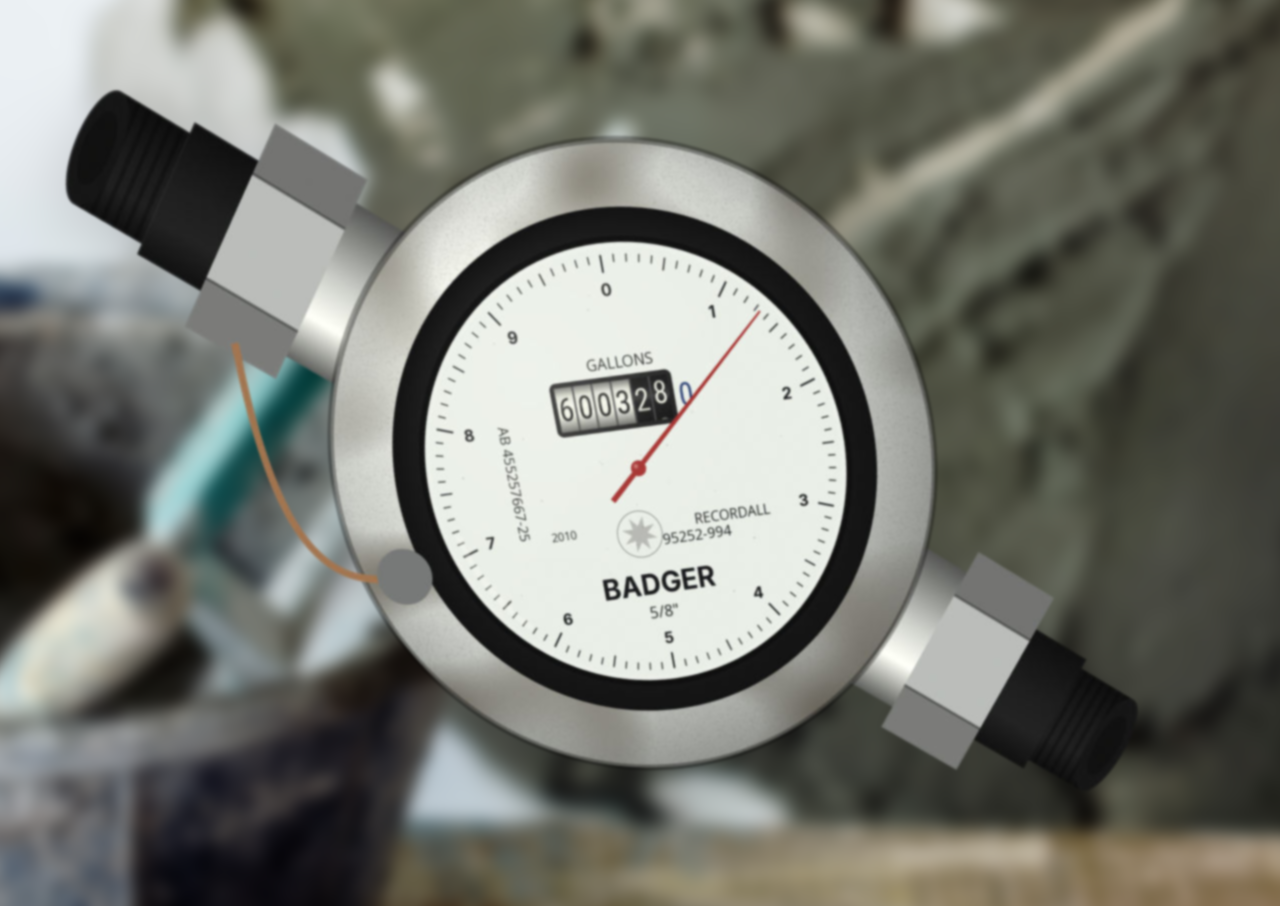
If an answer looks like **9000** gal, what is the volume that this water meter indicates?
**6003281.3** gal
